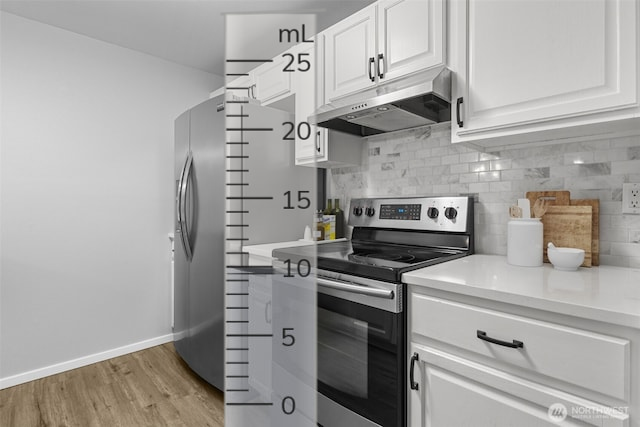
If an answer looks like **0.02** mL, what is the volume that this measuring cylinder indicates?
**9.5** mL
